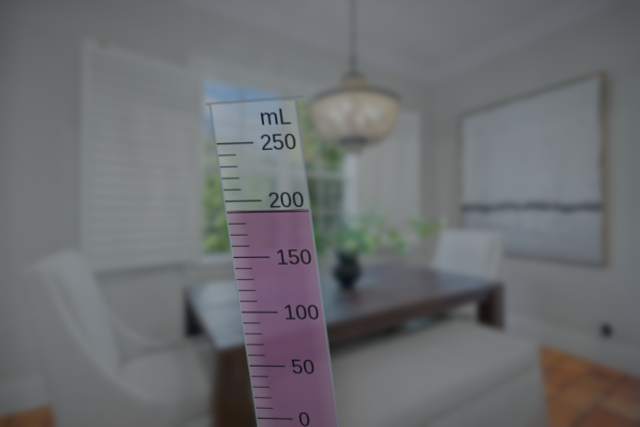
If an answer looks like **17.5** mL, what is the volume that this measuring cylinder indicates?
**190** mL
